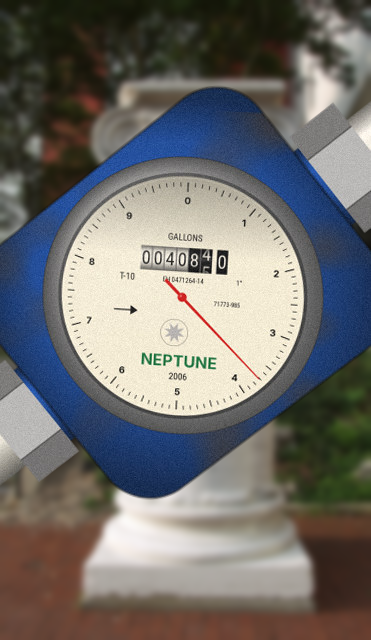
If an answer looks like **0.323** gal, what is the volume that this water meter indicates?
**40843.7** gal
